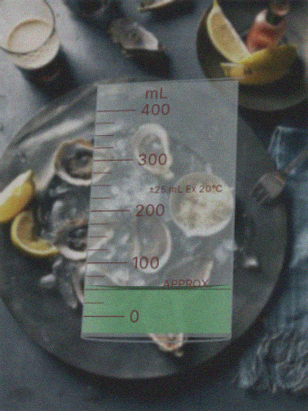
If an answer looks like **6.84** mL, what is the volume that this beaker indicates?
**50** mL
